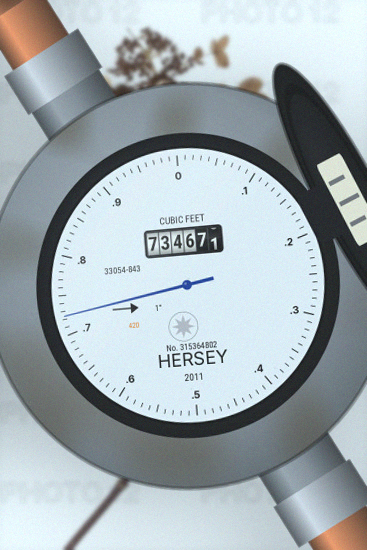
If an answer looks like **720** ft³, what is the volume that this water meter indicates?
**734670.72** ft³
